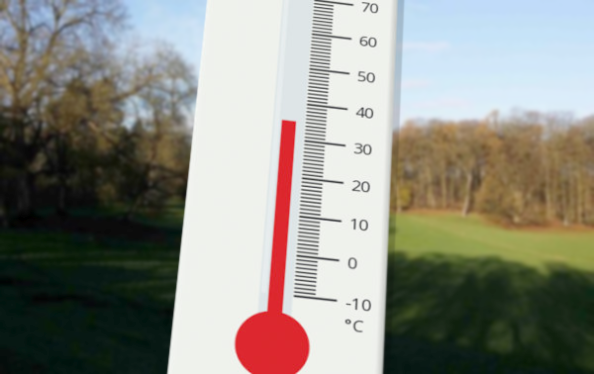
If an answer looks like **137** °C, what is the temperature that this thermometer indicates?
**35** °C
